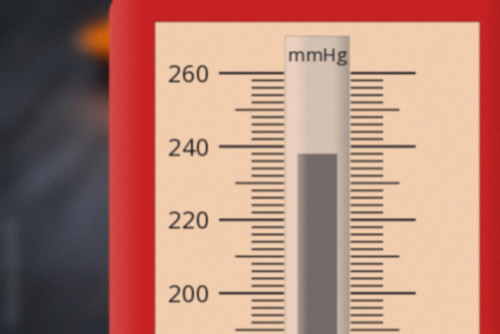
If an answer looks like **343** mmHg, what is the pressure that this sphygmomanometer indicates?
**238** mmHg
